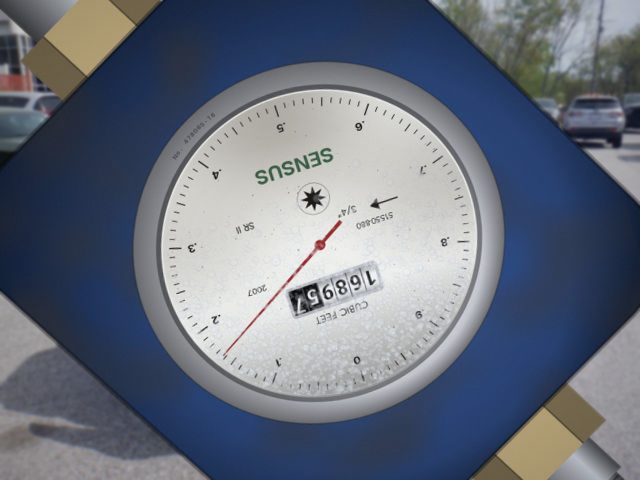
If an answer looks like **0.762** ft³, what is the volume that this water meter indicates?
**168957.16** ft³
